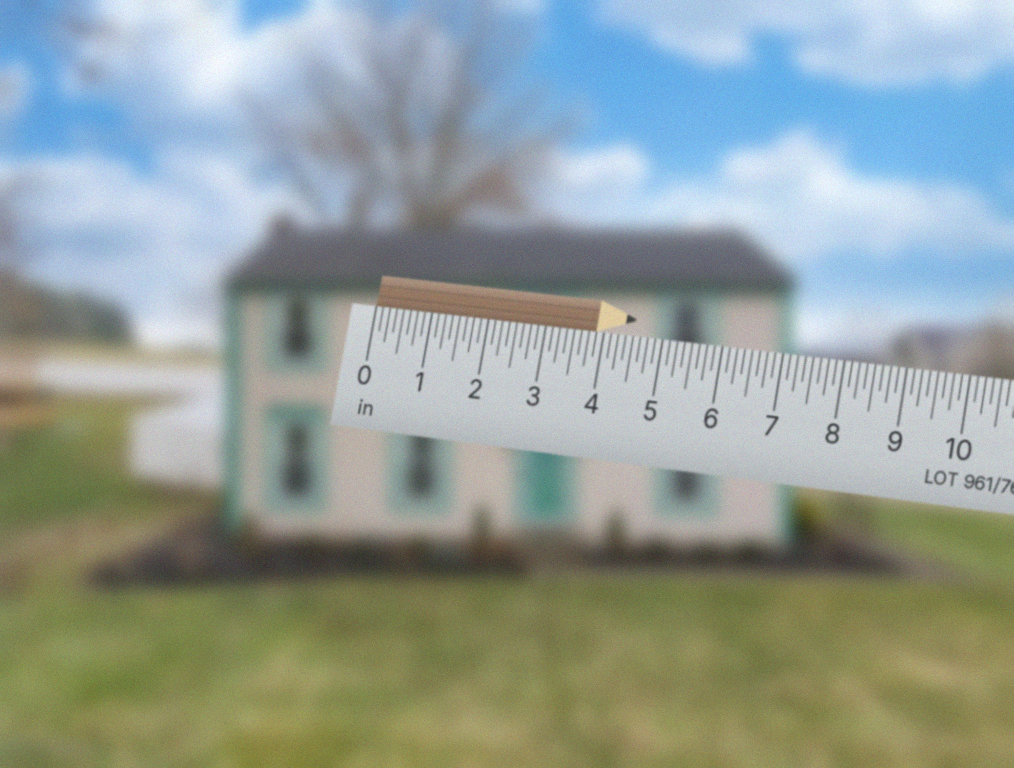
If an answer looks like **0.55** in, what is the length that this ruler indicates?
**4.5** in
